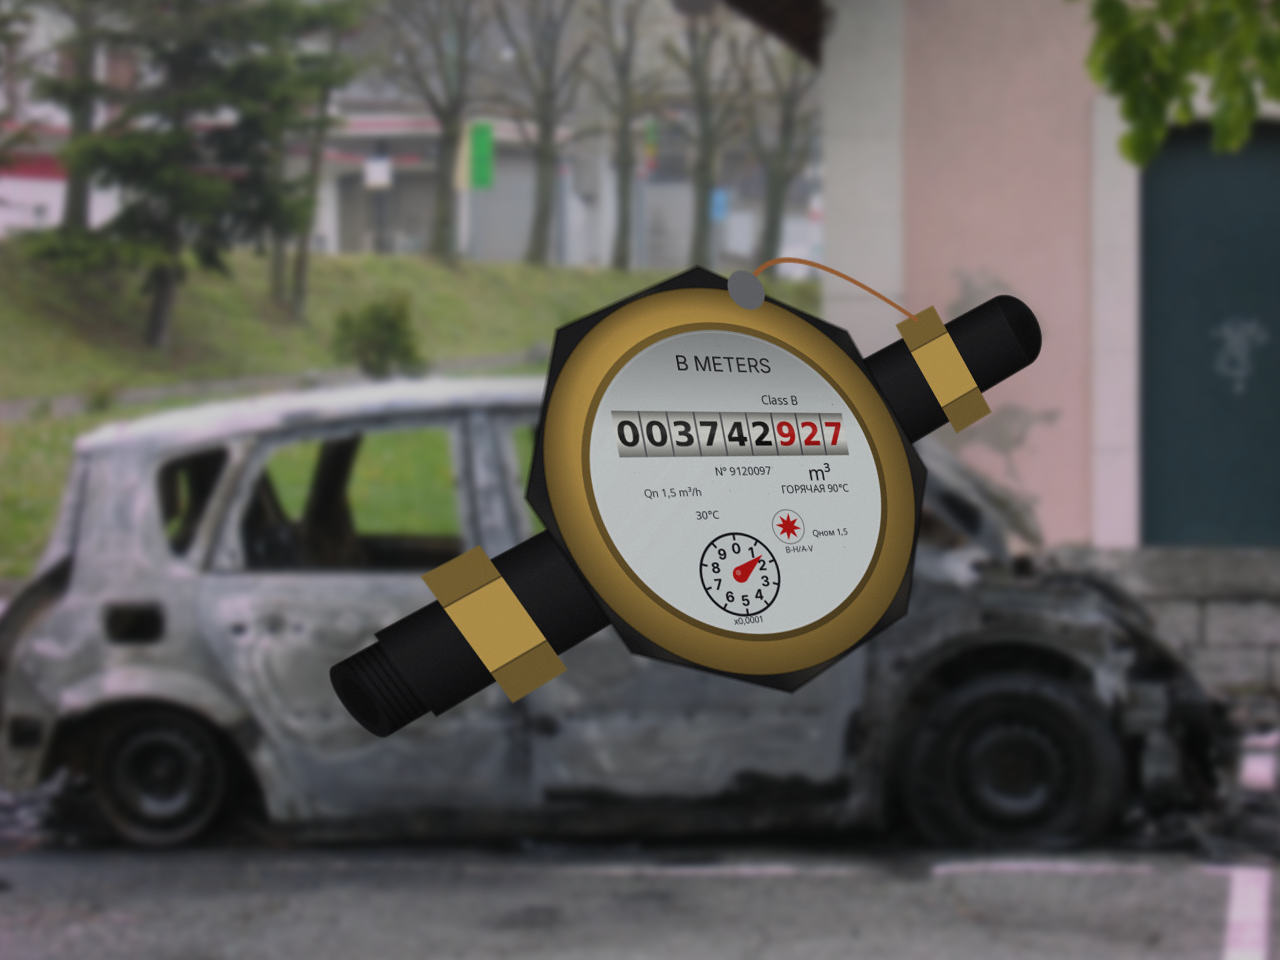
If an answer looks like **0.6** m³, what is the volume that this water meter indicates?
**3742.9271** m³
